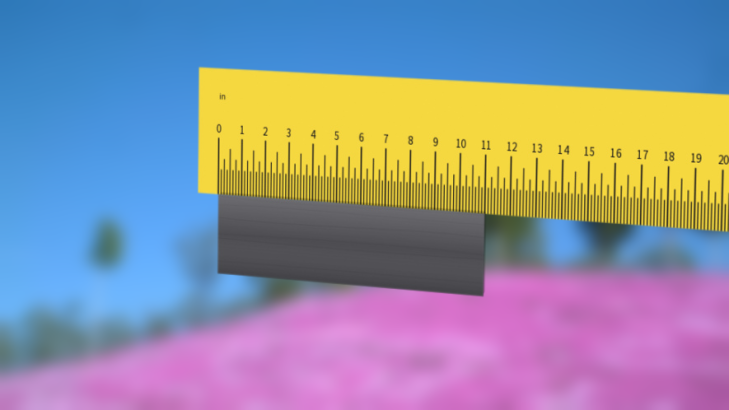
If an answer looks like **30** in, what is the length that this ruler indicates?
**11** in
